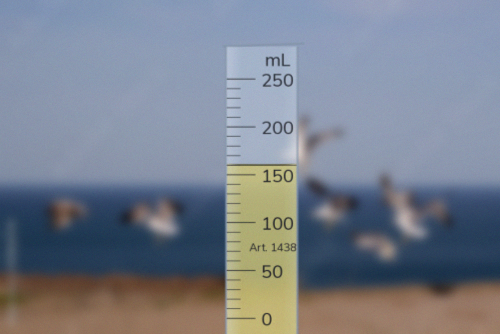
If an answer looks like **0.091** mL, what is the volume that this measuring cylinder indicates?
**160** mL
